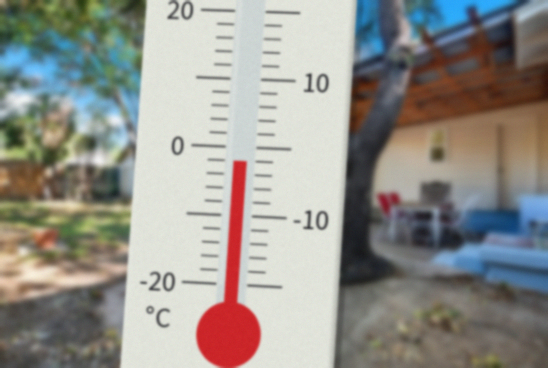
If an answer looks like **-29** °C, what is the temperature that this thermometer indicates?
**-2** °C
